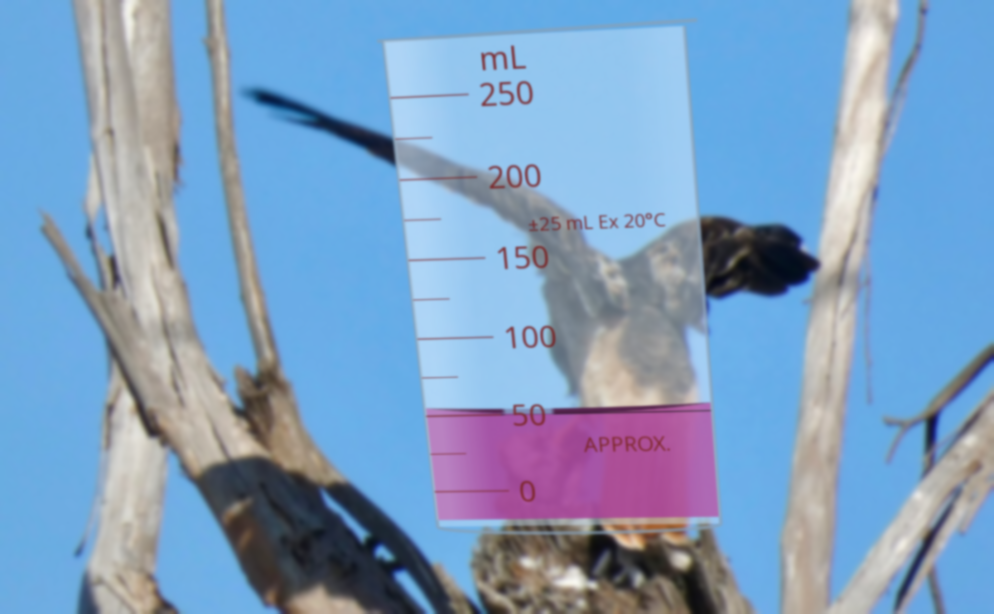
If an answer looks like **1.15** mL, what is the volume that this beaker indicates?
**50** mL
